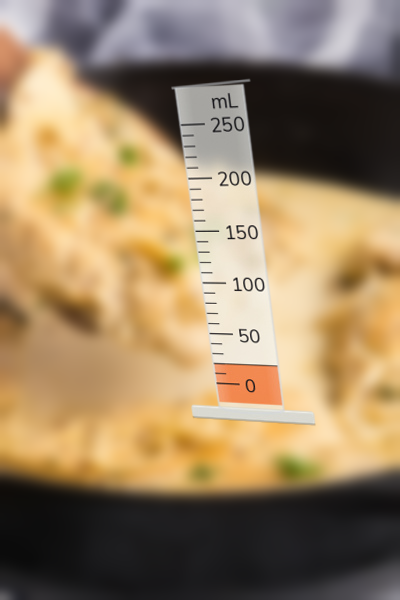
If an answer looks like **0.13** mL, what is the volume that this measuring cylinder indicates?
**20** mL
